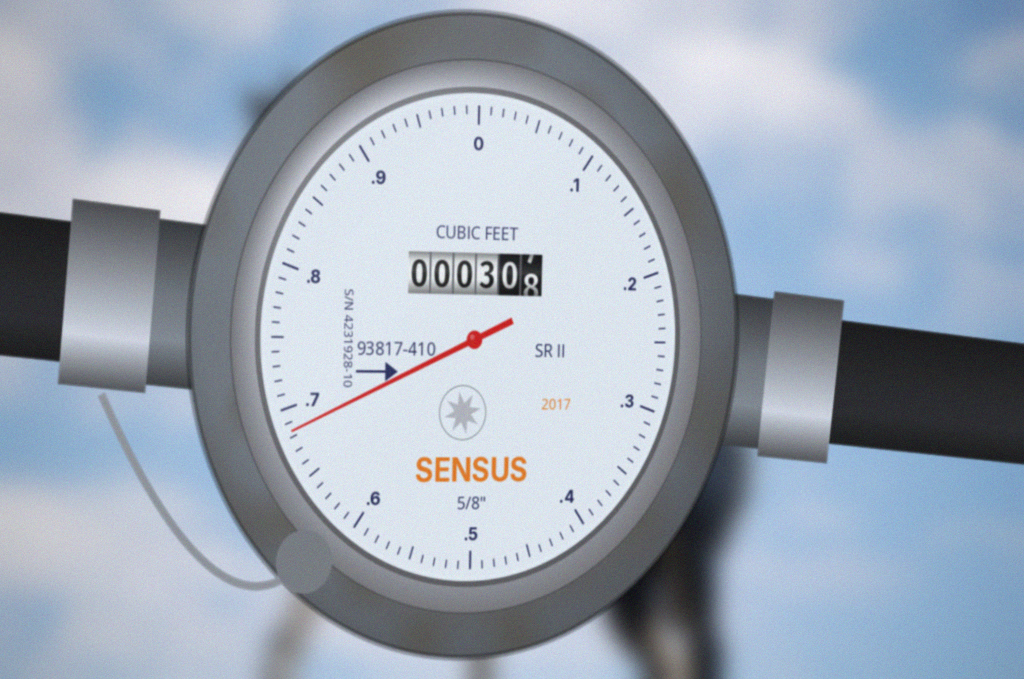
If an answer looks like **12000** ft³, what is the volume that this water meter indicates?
**307.68** ft³
